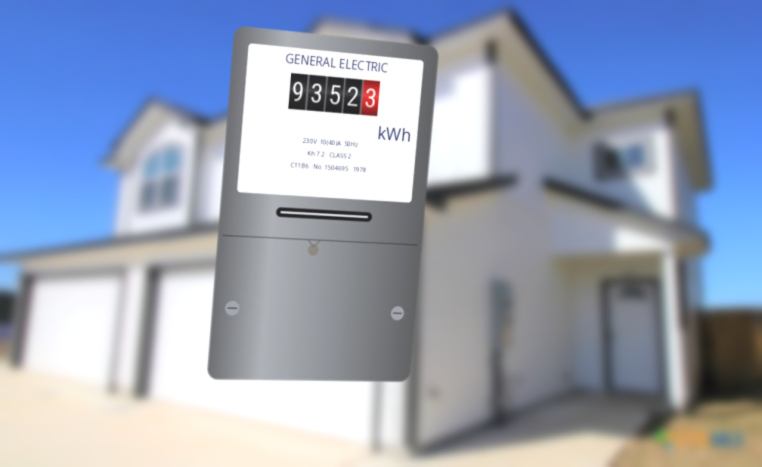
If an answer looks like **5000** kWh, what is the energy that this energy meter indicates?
**9352.3** kWh
